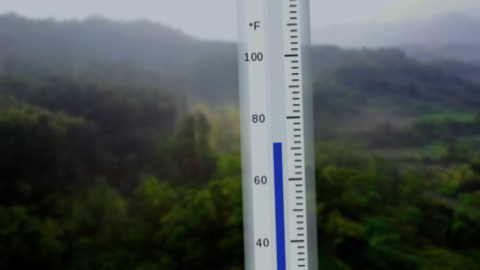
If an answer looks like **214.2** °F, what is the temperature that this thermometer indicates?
**72** °F
